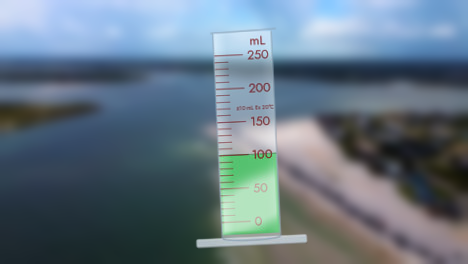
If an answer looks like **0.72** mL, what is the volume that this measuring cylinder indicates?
**100** mL
